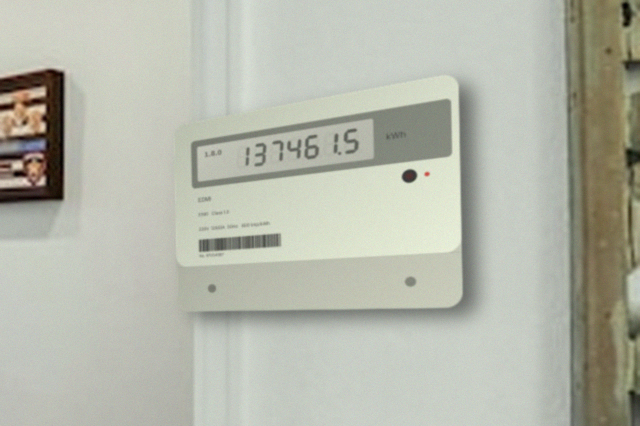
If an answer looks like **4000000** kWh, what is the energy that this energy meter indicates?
**137461.5** kWh
